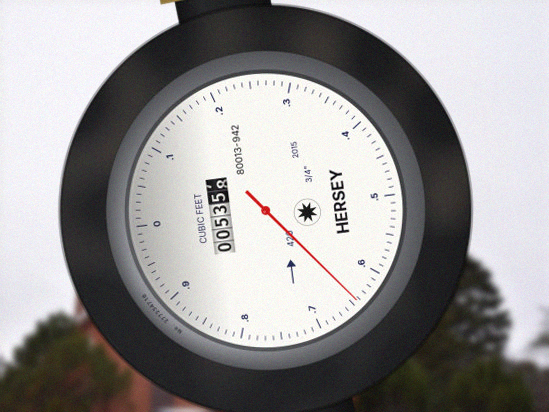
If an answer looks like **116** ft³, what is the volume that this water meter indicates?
**5357.64** ft³
